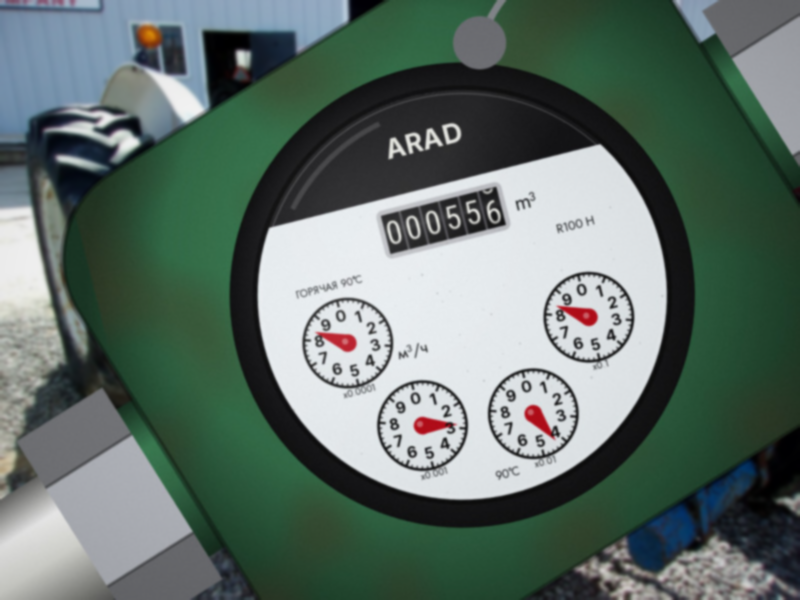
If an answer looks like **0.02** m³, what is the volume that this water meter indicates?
**555.8428** m³
